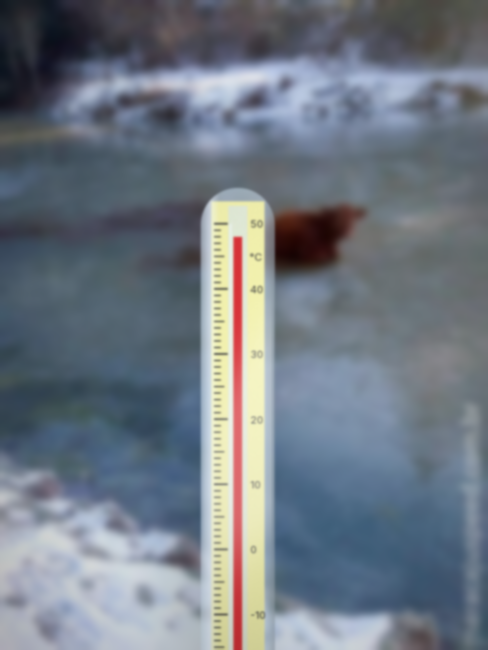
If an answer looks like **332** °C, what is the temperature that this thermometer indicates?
**48** °C
